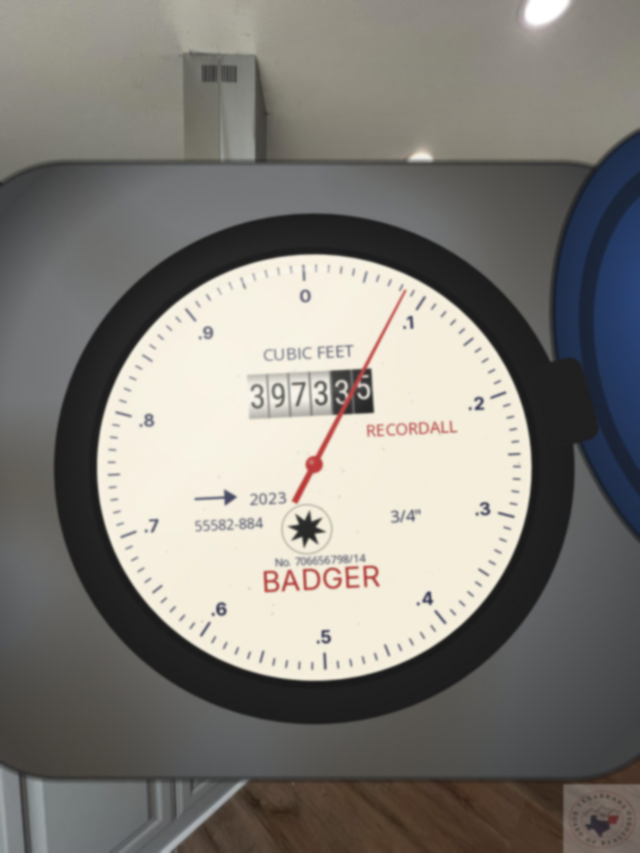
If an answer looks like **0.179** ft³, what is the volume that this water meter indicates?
**397335.08** ft³
